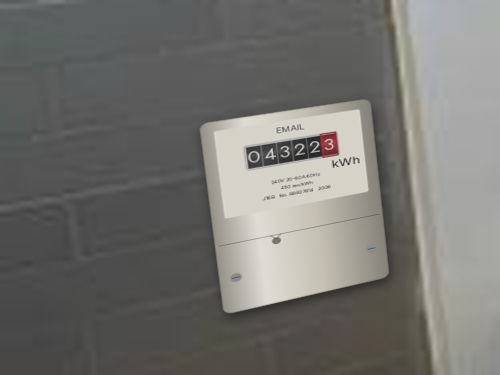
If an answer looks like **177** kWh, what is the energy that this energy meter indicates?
**4322.3** kWh
